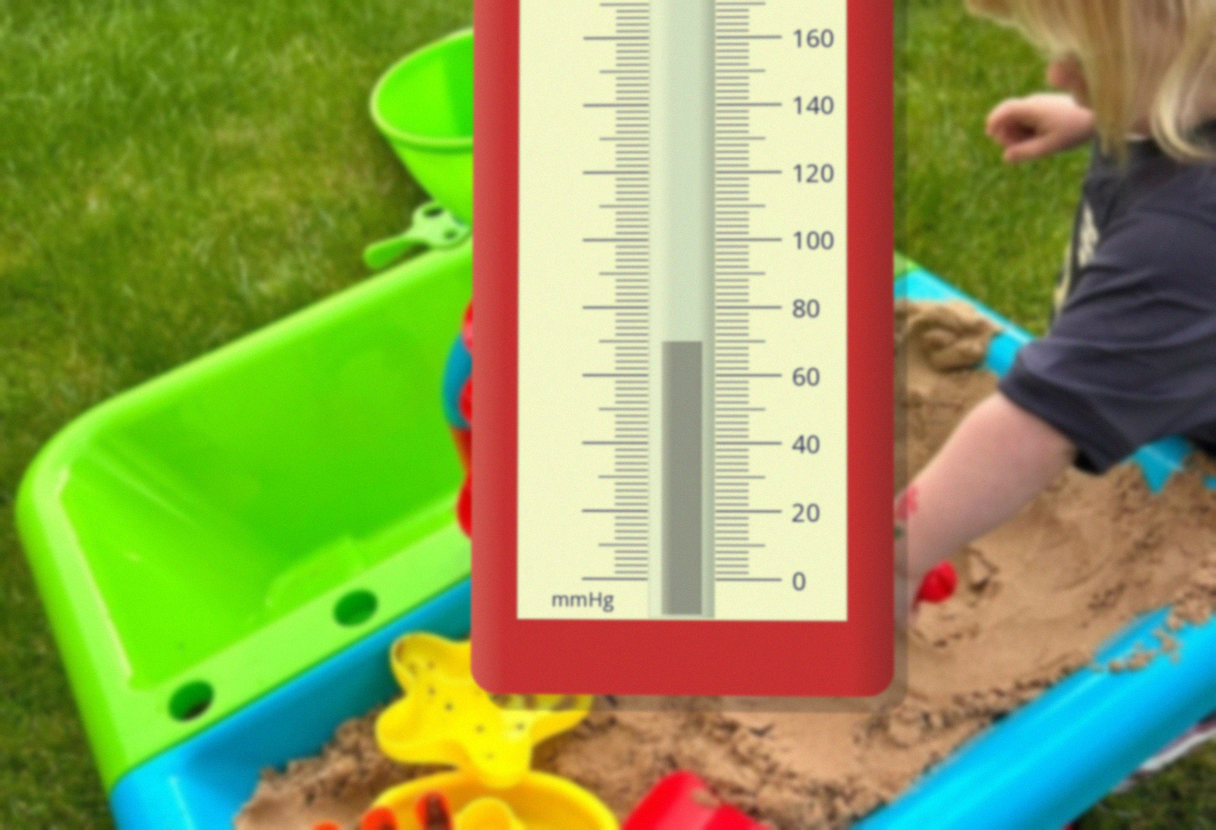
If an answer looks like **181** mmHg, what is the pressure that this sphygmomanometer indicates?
**70** mmHg
